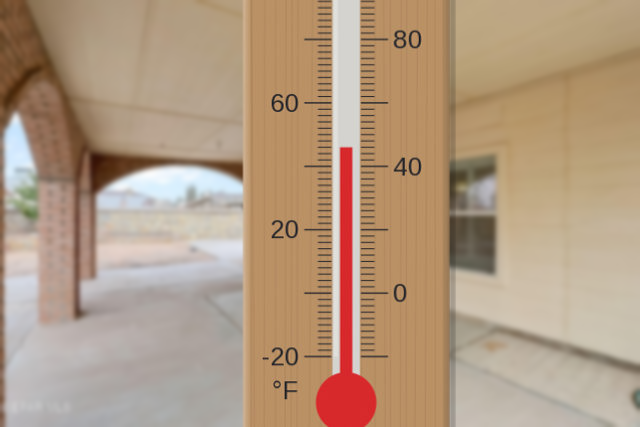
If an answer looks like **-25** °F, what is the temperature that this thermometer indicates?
**46** °F
